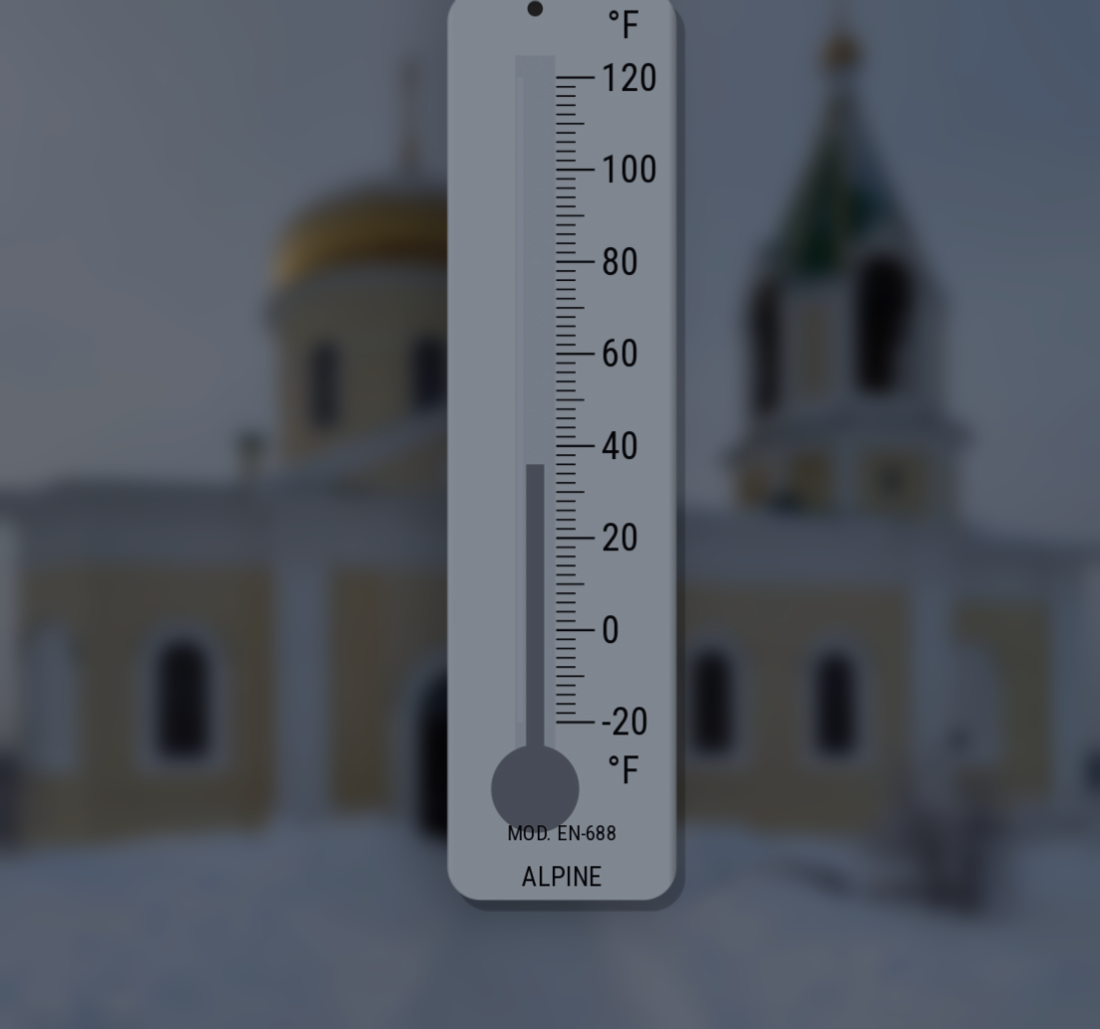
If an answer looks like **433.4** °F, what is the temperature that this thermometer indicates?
**36** °F
